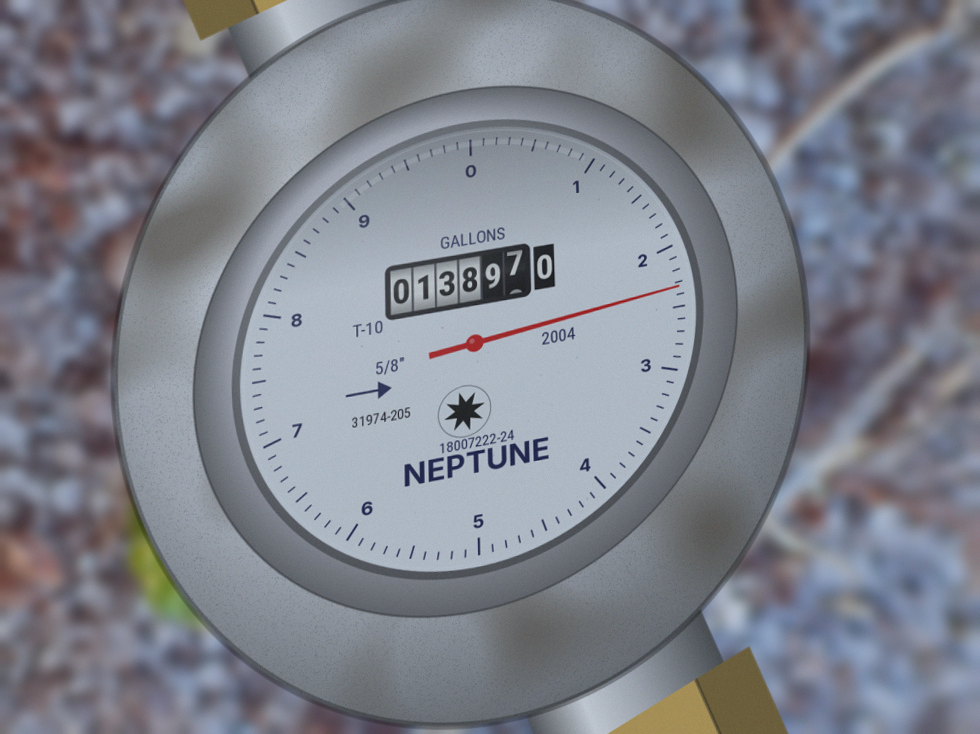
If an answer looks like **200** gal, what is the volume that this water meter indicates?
**138972.3** gal
